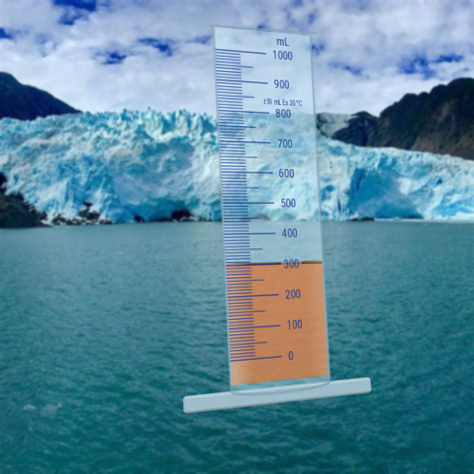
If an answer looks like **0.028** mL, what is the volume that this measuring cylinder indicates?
**300** mL
